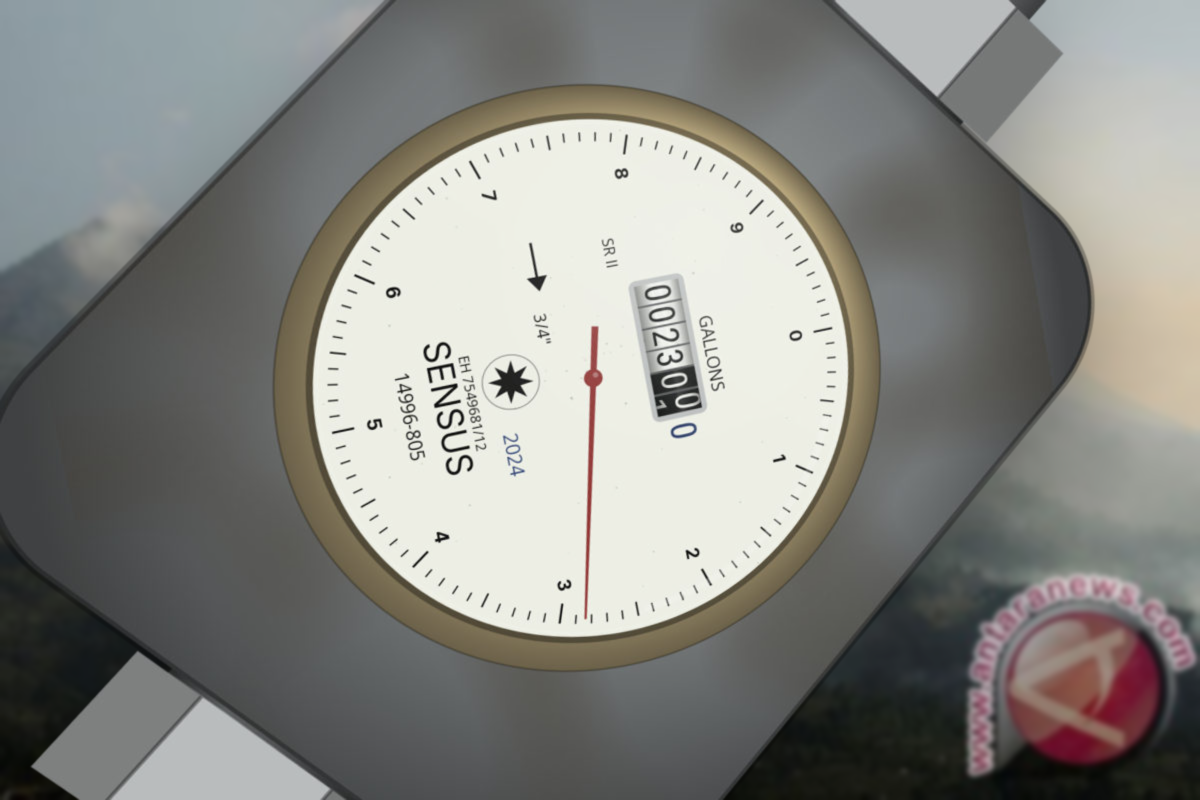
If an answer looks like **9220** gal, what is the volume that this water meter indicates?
**23002.8** gal
